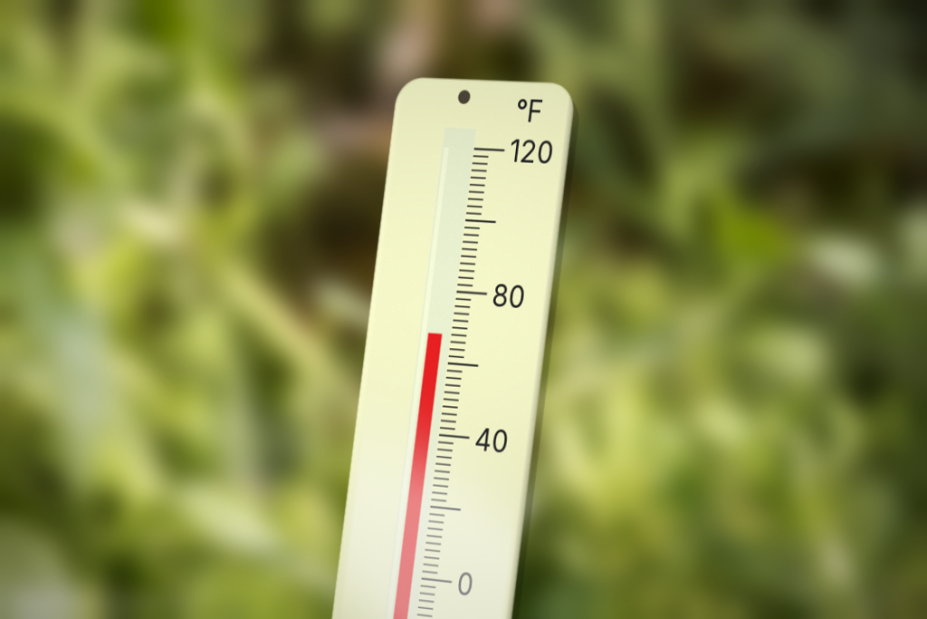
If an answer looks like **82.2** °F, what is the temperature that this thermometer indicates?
**68** °F
